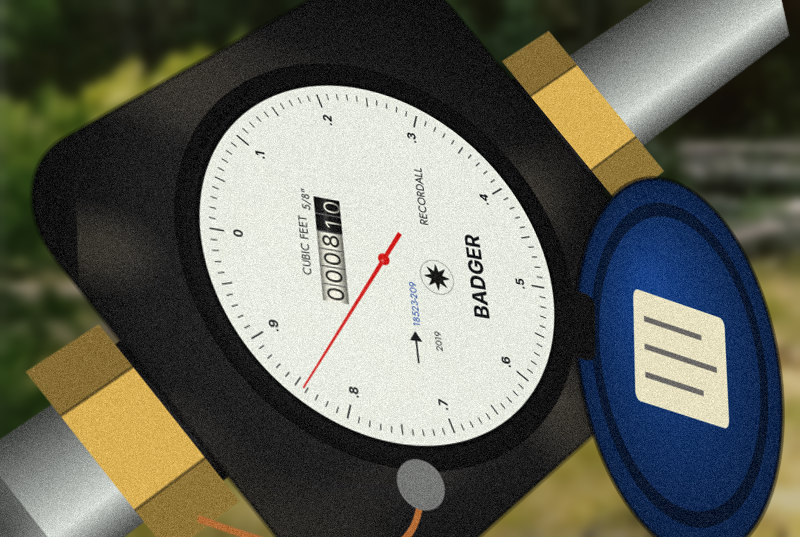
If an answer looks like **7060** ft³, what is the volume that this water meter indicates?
**809.84** ft³
